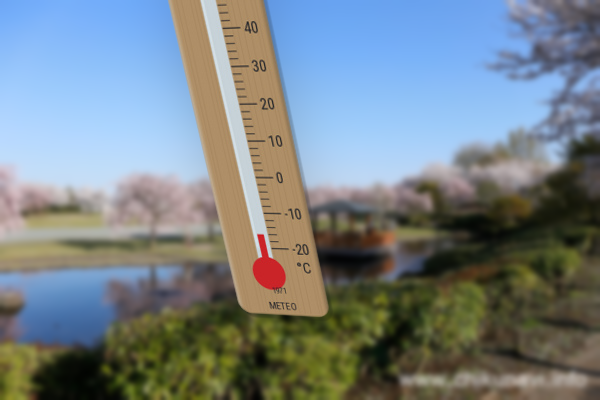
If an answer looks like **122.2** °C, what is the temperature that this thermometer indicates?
**-16** °C
